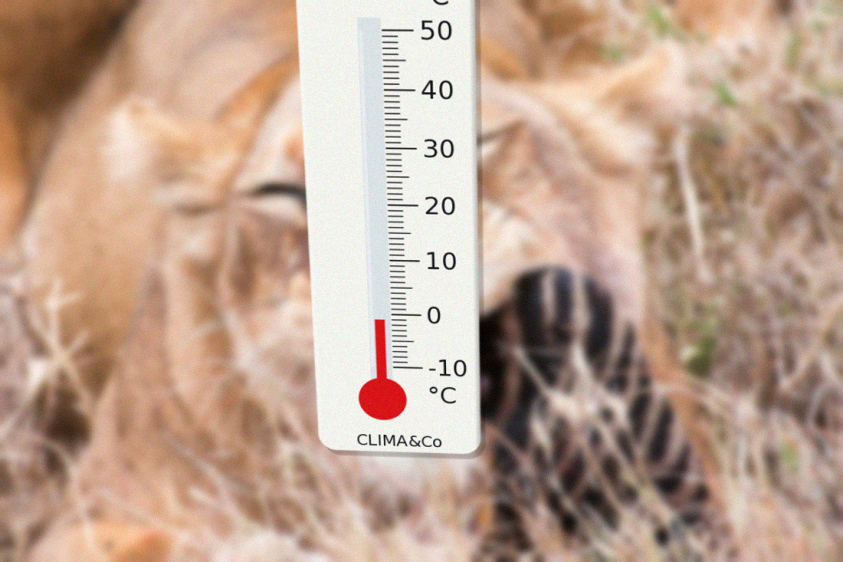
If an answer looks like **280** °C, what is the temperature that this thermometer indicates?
**-1** °C
